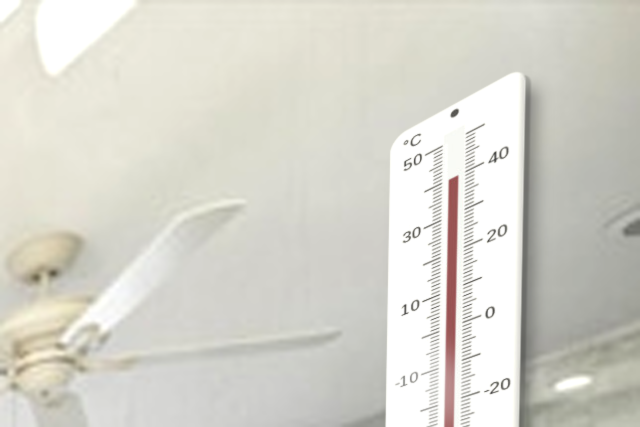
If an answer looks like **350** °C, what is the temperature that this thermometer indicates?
**40** °C
